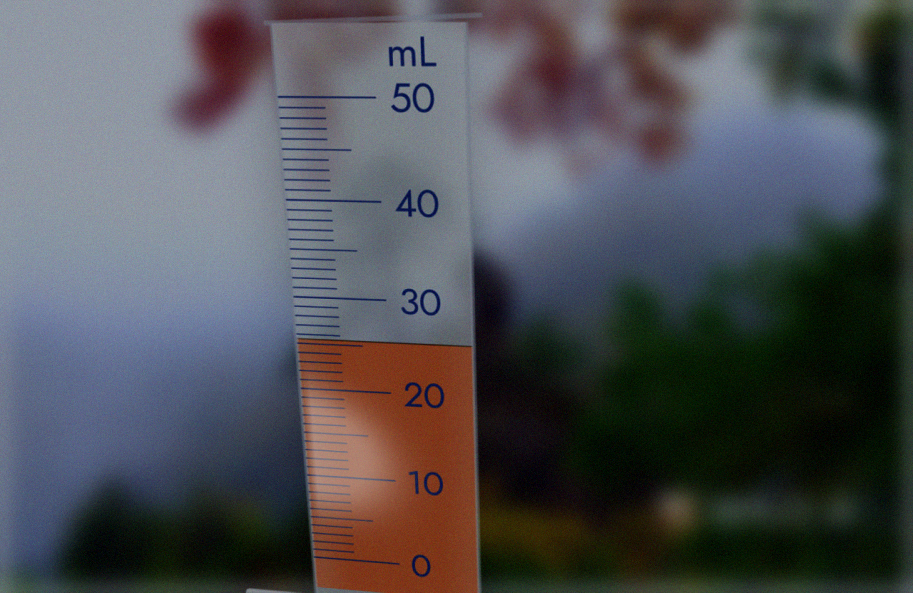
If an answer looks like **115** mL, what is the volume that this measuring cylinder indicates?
**25.5** mL
